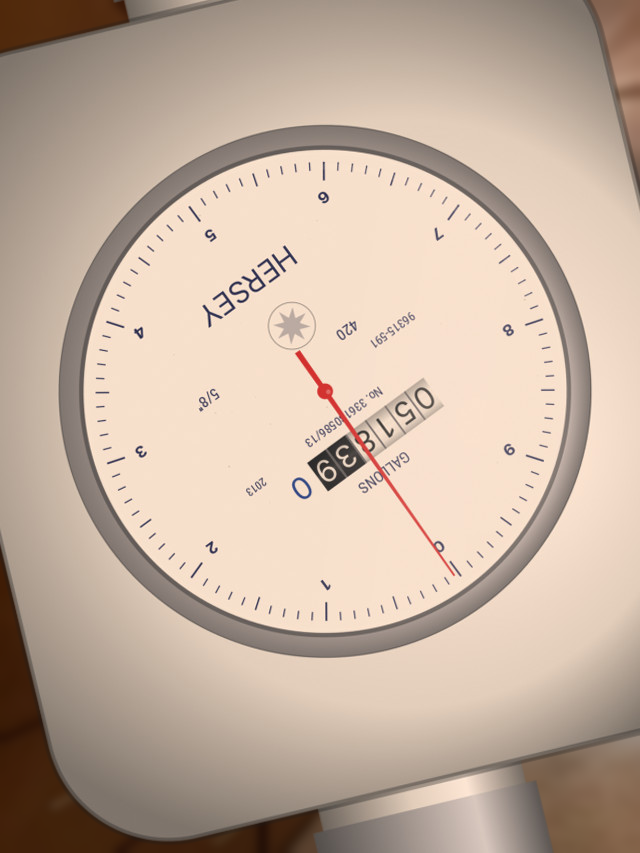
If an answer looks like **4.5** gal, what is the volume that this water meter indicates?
**518390.0** gal
